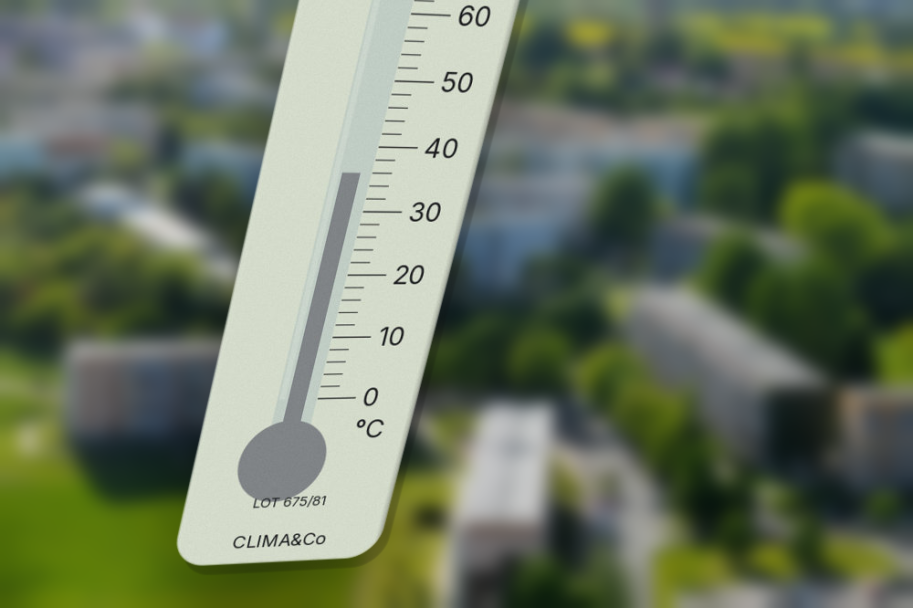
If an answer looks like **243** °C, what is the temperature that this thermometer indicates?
**36** °C
